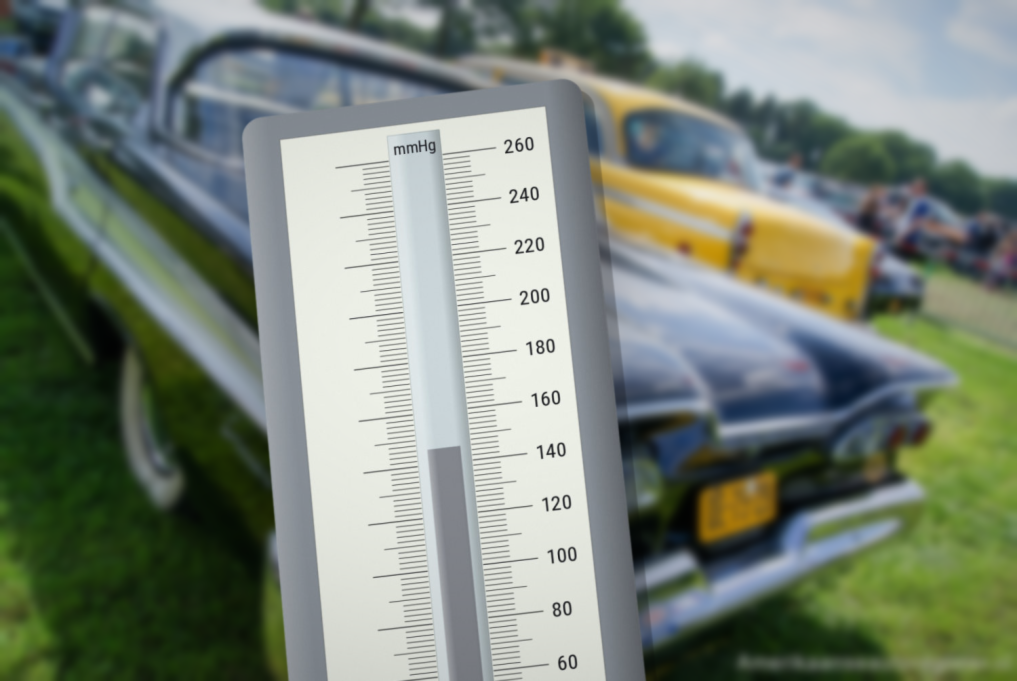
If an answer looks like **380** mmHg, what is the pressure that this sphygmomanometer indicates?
**146** mmHg
